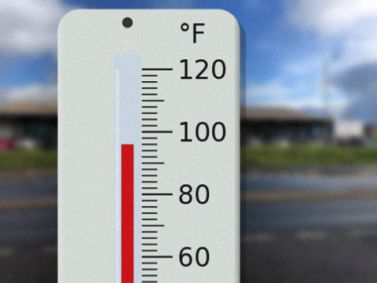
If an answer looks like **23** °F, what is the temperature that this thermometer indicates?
**96** °F
